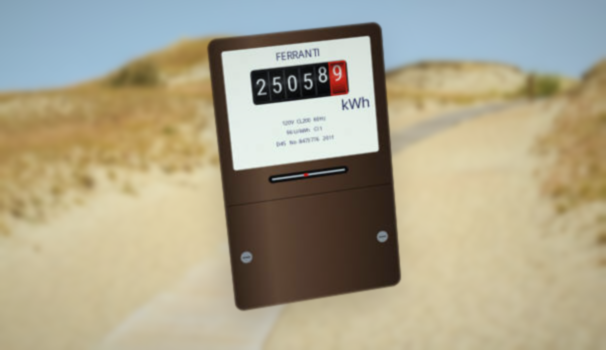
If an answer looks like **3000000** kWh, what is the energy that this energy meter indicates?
**25058.9** kWh
